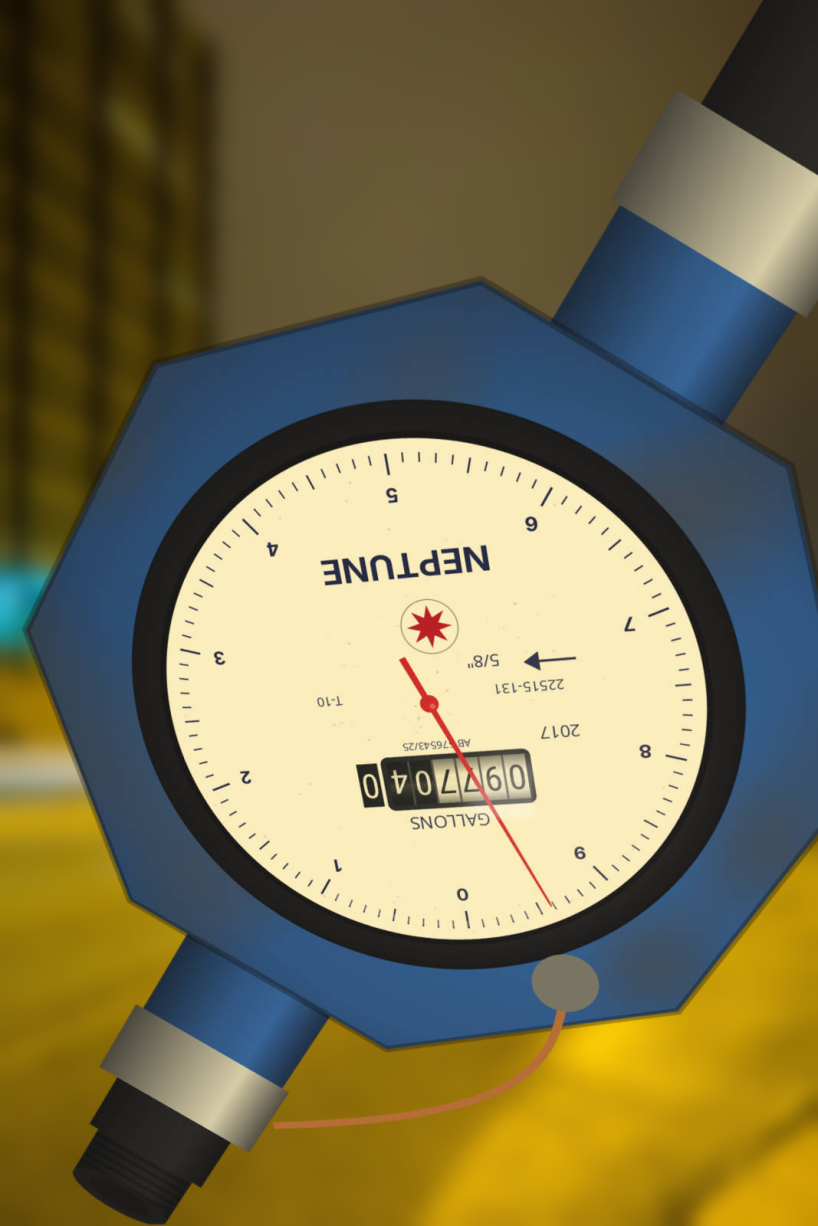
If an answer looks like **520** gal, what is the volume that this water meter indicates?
**977039.4** gal
